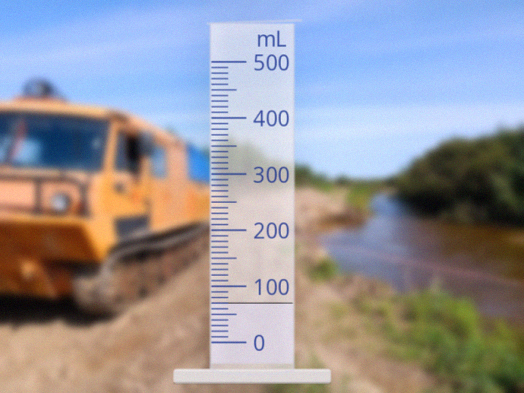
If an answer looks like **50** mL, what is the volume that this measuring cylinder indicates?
**70** mL
